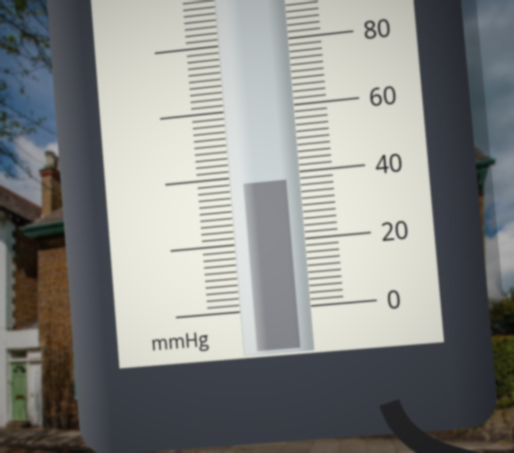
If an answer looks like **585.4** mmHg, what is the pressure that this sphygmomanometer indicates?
**38** mmHg
